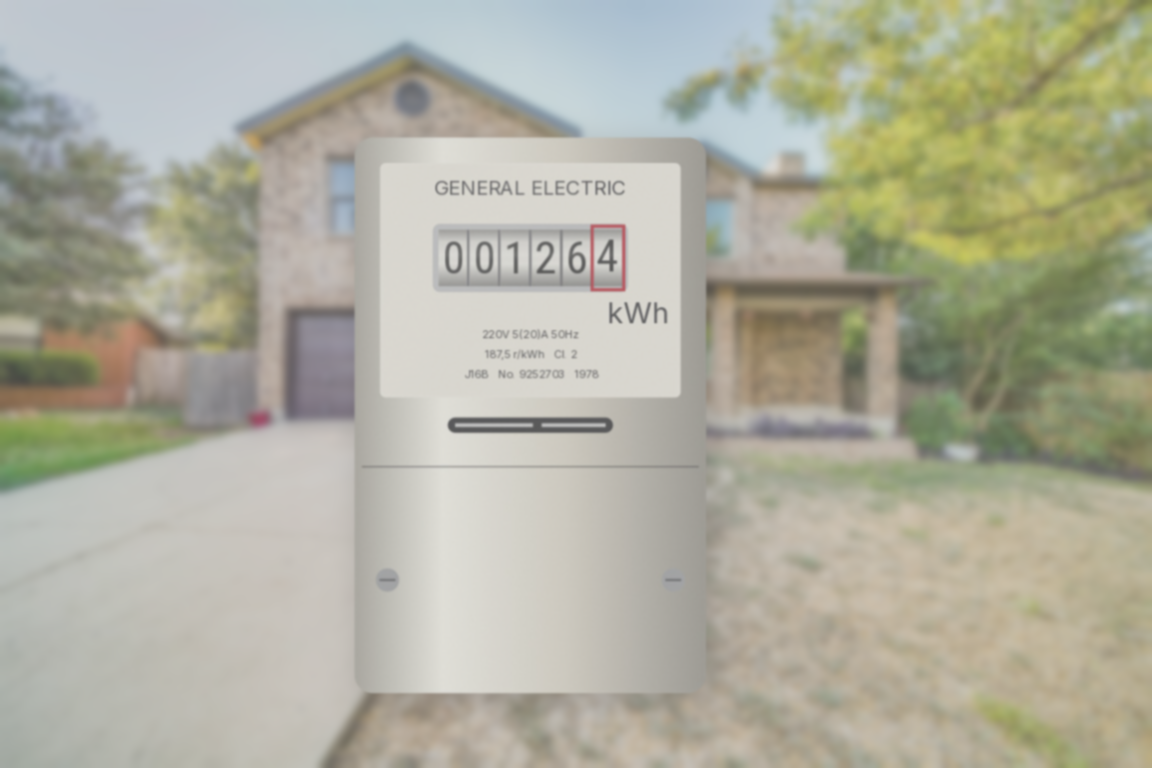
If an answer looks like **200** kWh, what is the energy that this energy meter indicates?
**126.4** kWh
